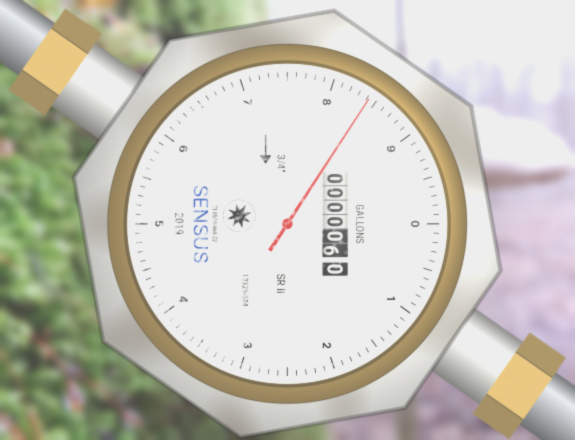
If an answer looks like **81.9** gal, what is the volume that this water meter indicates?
**58.4** gal
